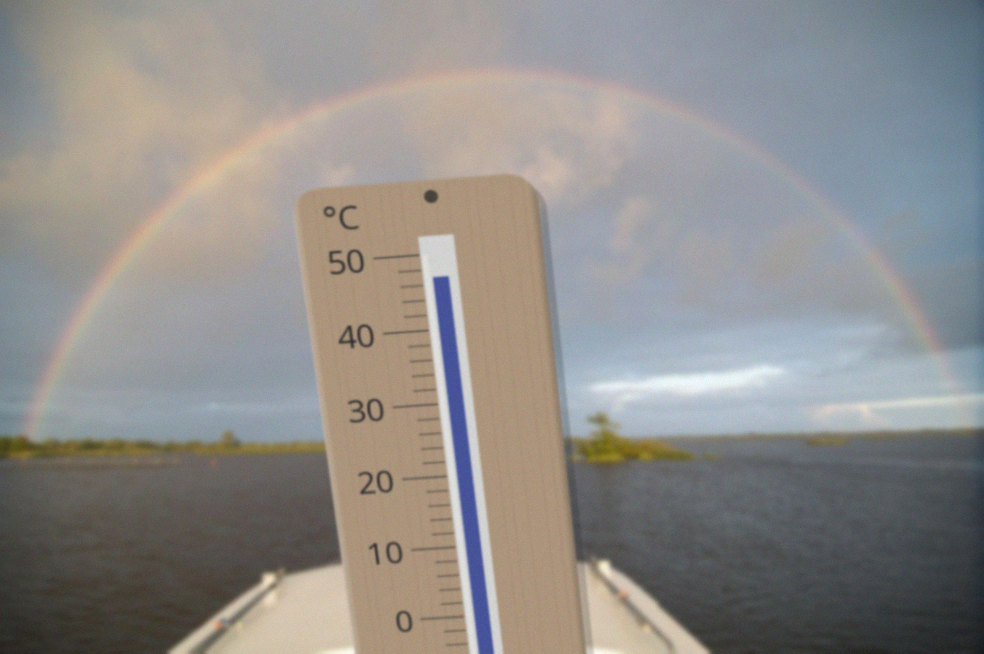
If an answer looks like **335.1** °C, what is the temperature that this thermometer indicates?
**47** °C
